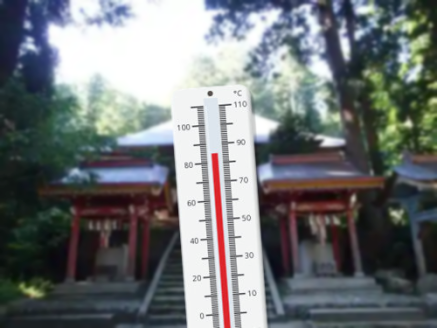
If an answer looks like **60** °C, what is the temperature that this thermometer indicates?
**85** °C
